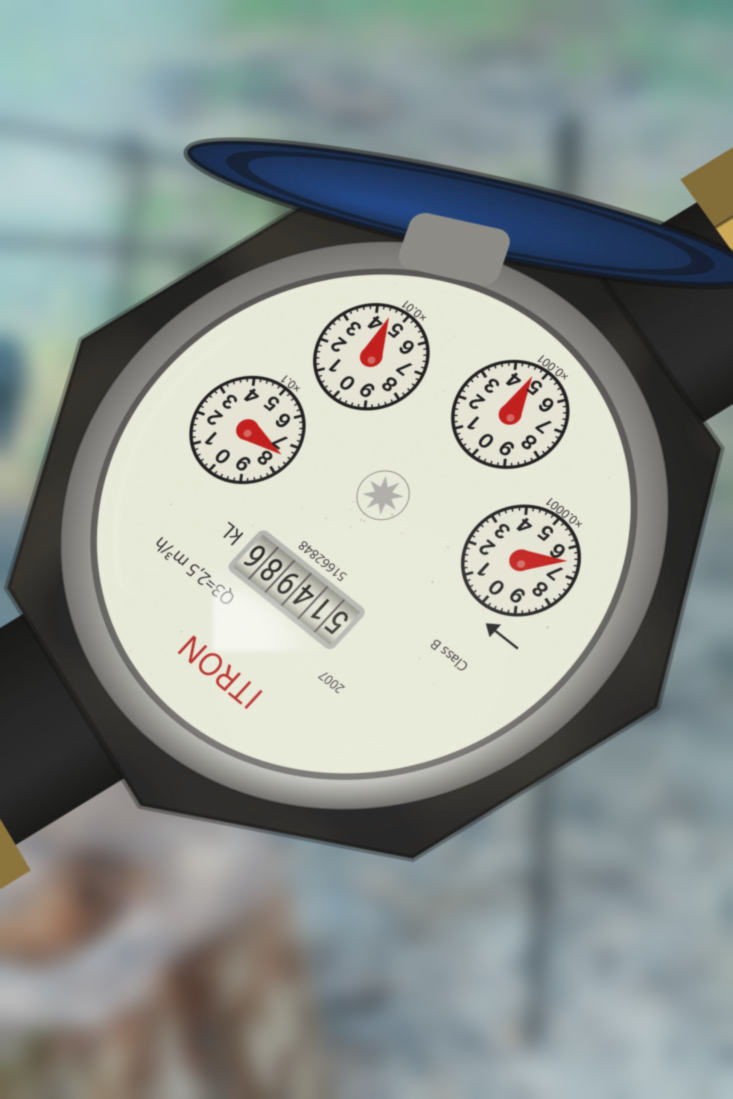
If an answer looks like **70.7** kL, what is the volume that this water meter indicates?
**514986.7446** kL
